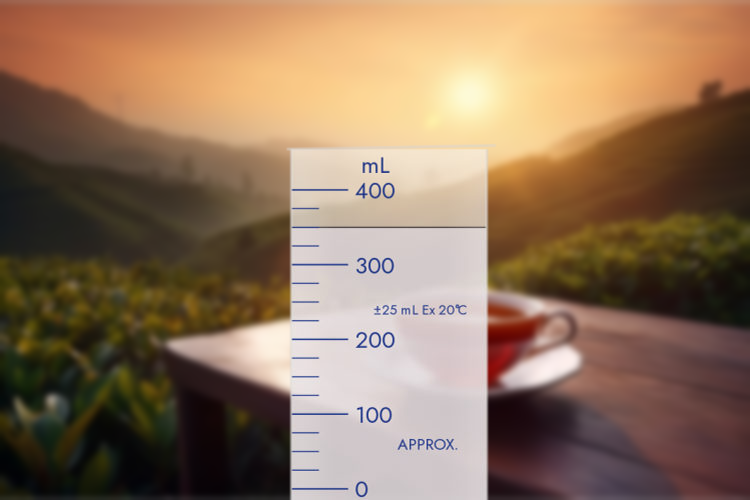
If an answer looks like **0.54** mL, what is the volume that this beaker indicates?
**350** mL
